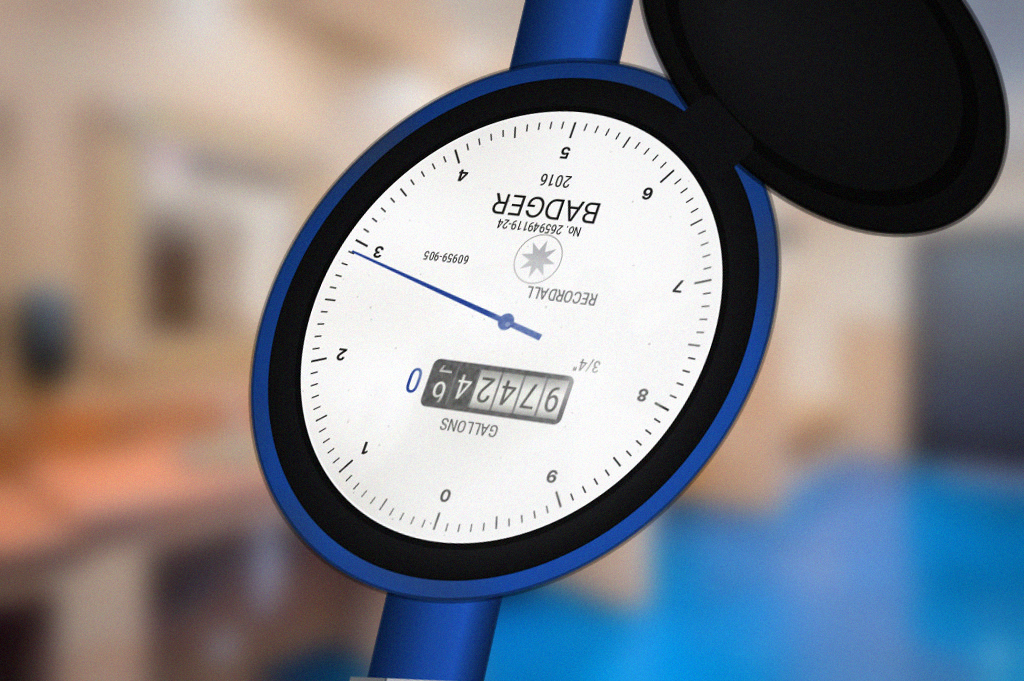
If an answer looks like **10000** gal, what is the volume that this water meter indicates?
**9742462.9** gal
